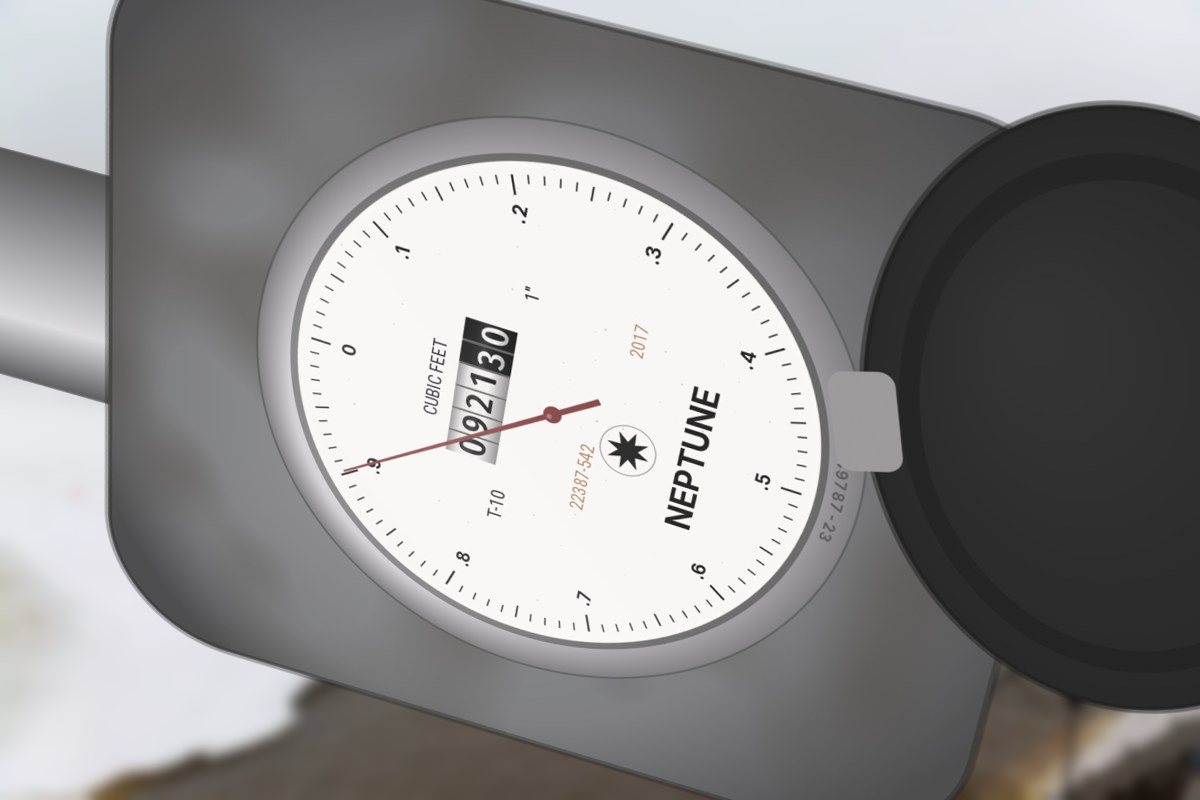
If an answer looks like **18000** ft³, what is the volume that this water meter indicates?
**92129.90** ft³
